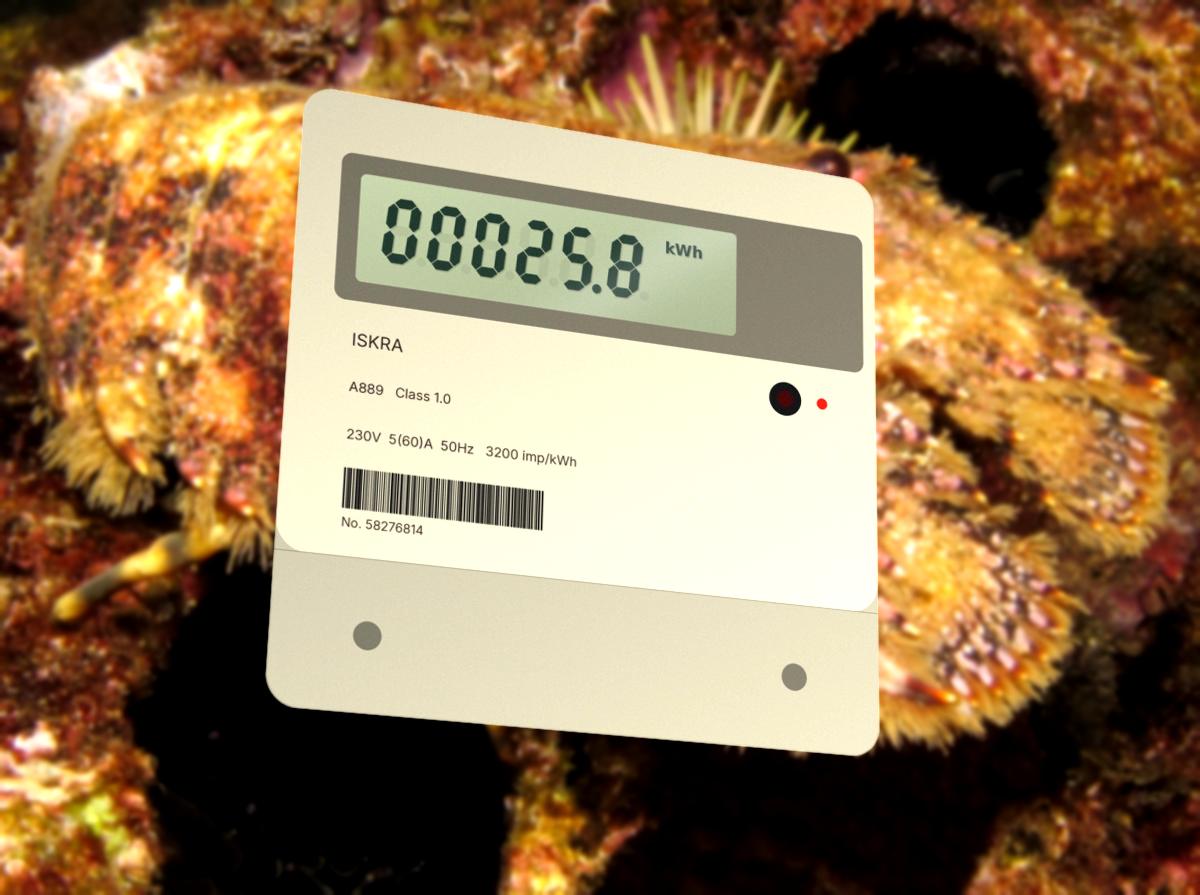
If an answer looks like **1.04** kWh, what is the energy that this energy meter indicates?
**25.8** kWh
